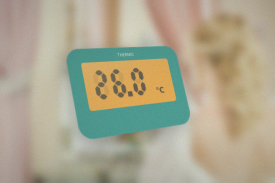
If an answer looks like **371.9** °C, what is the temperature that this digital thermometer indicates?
**26.0** °C
